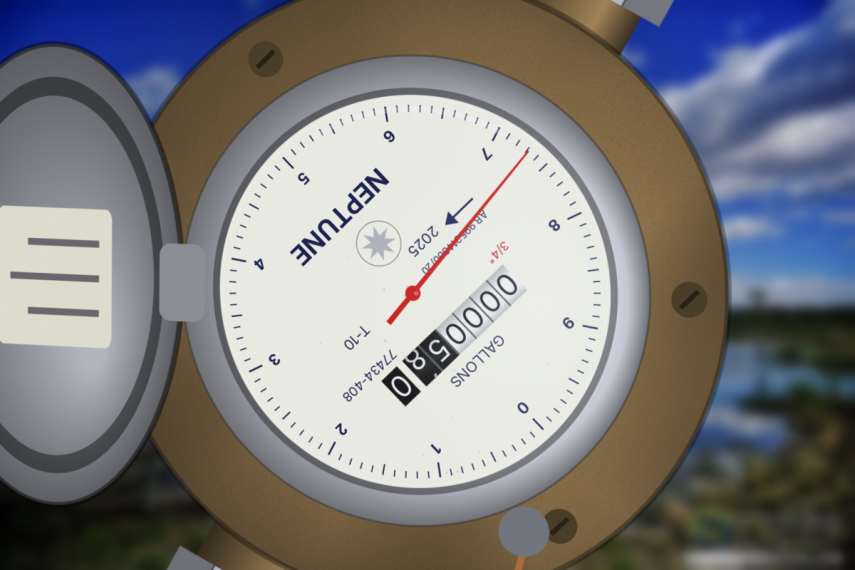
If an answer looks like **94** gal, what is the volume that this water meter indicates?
**577.3** gal
